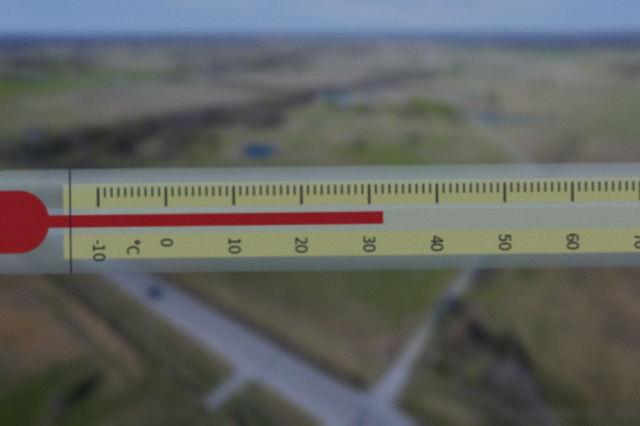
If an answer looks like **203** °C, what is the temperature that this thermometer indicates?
**32** °C
